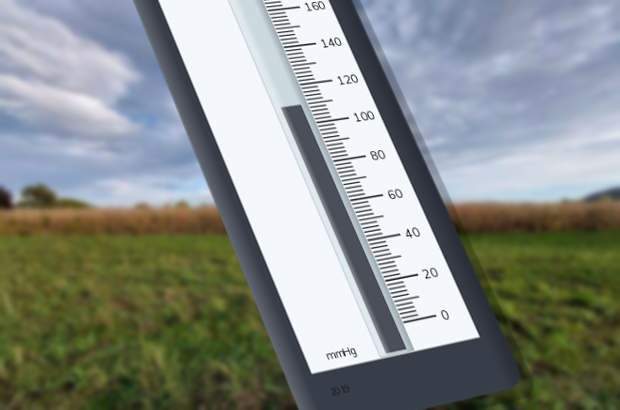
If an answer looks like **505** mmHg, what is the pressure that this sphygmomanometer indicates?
**110** mmHg
